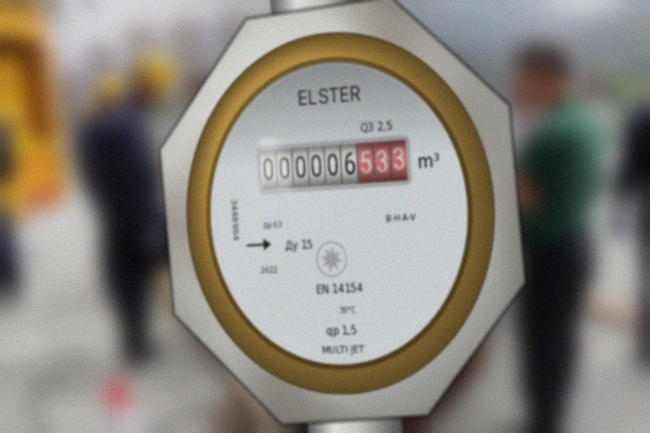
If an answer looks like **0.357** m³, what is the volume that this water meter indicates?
**6.533** m³
